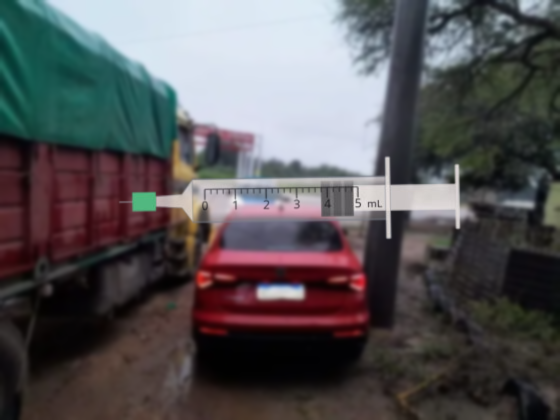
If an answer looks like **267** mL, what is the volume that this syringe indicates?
**3.8** mL
